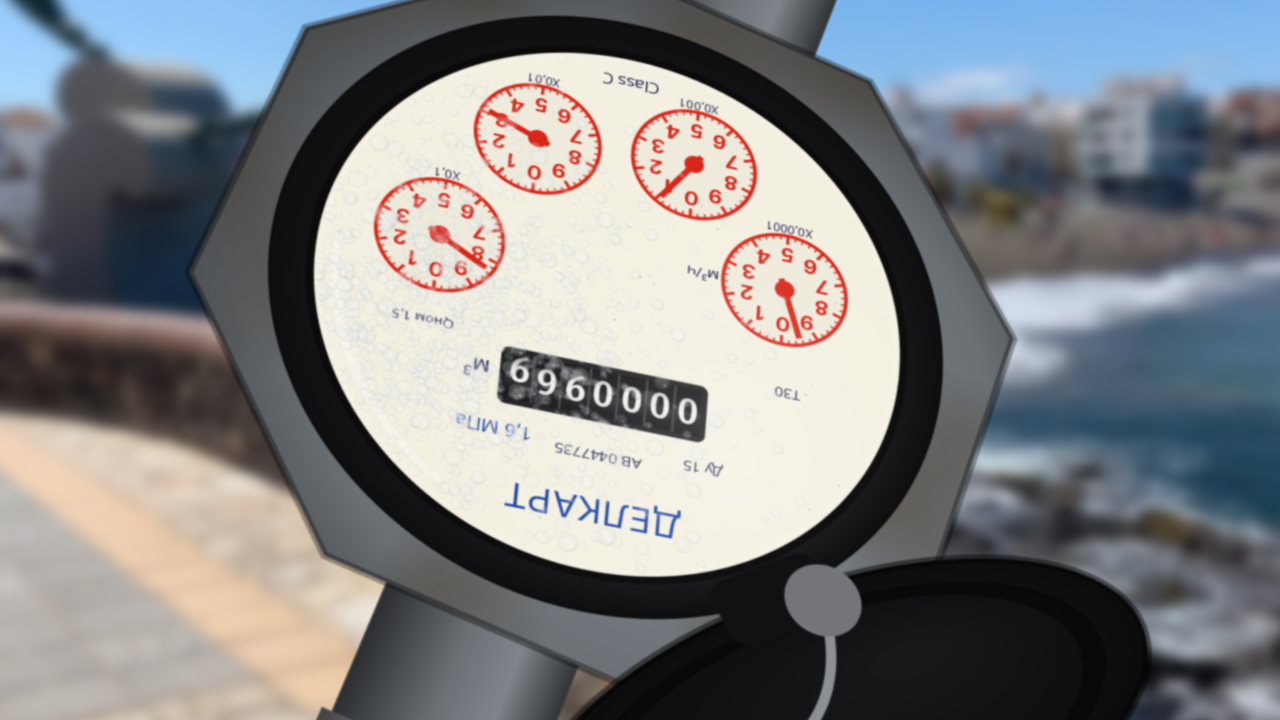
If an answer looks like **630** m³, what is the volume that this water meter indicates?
**968.8309** m³
